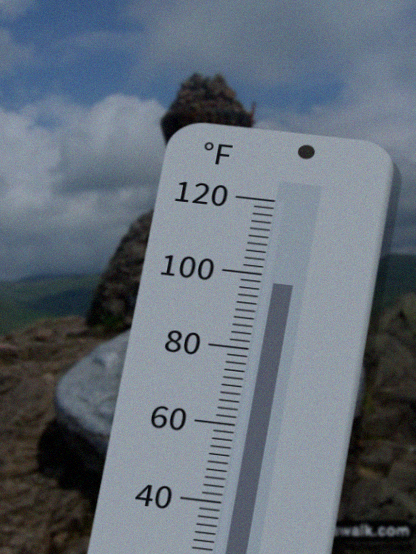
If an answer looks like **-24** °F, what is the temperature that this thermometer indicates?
**98** °F
